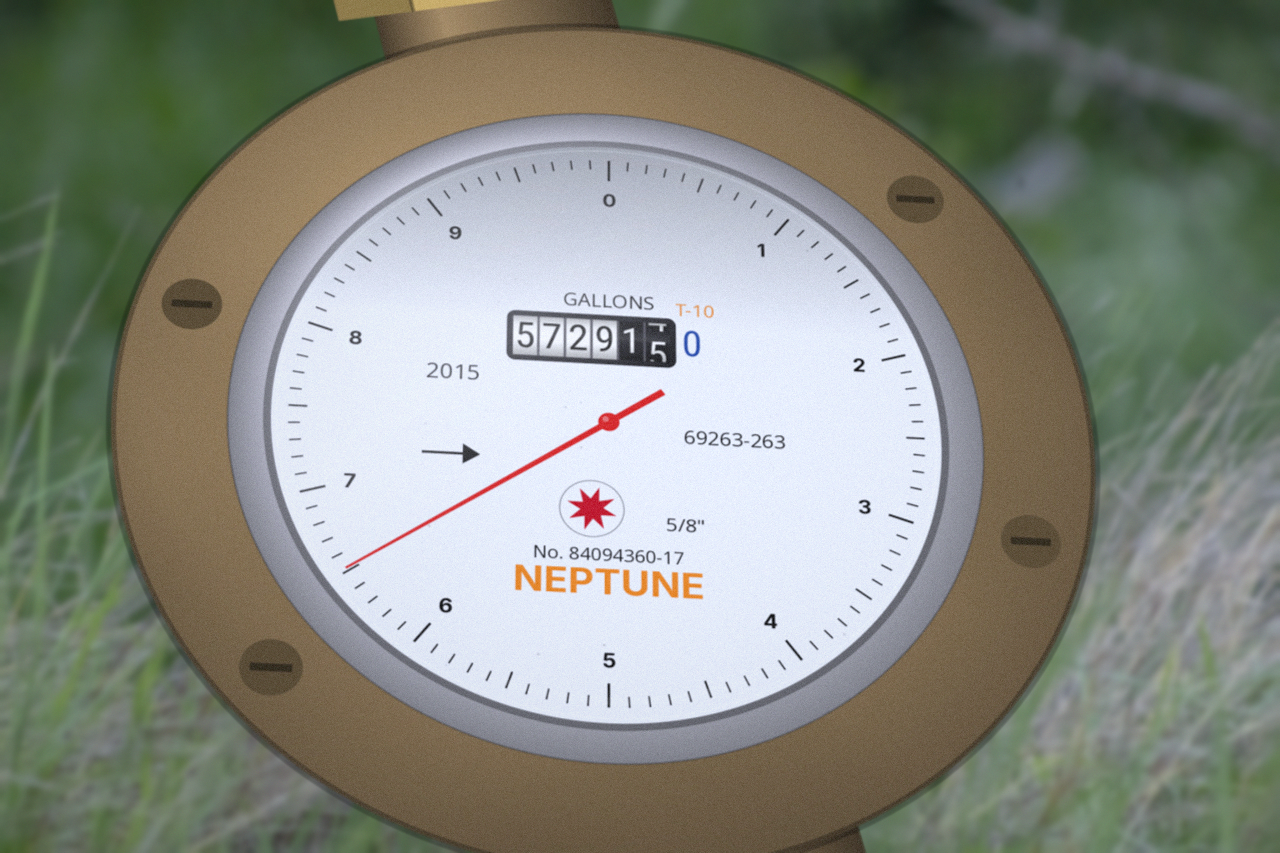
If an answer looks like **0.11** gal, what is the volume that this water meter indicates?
**5729146.5** gal
